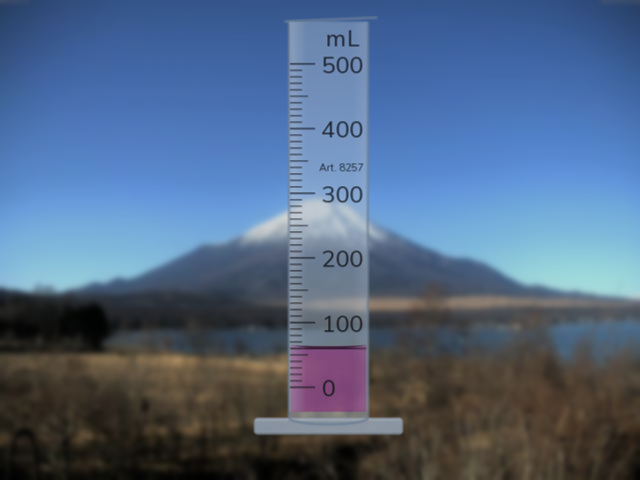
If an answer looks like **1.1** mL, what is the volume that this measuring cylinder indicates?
**60** mL
